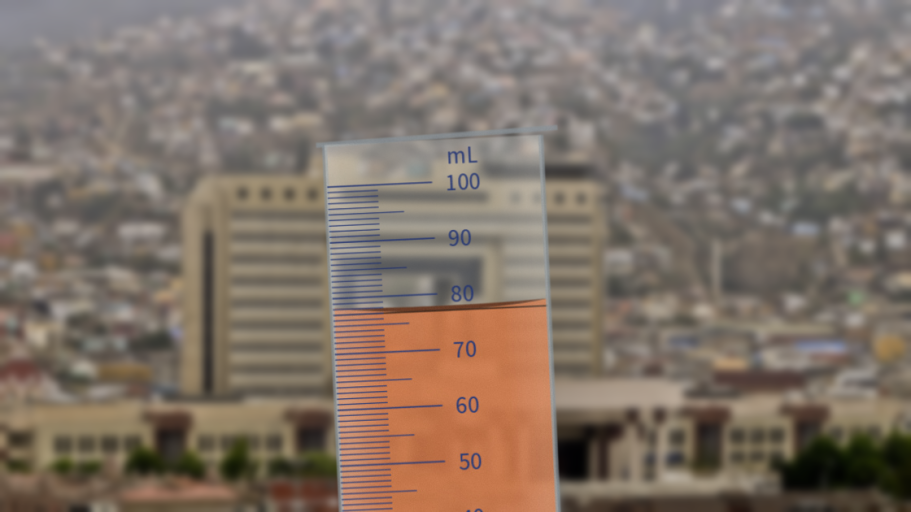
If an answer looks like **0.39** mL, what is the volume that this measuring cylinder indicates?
**77** mL
